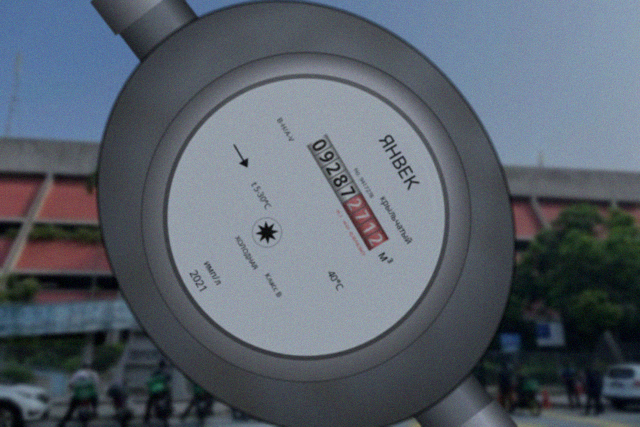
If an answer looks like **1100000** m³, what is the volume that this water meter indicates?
**9287.2712** m³
